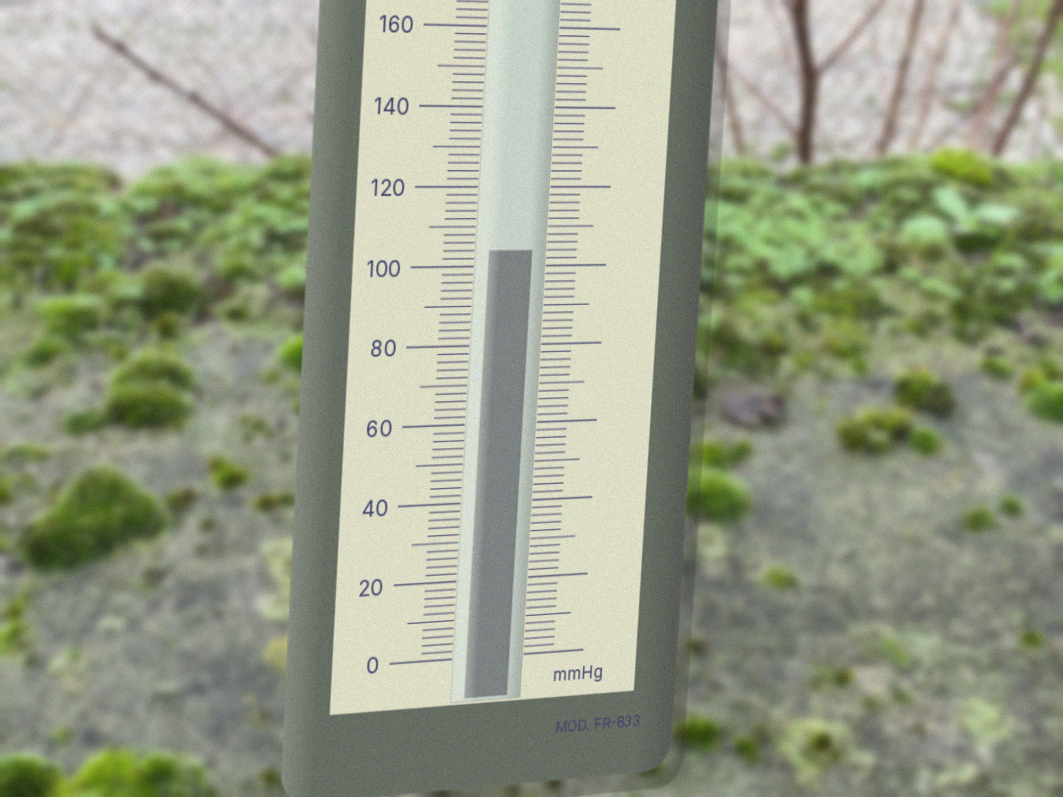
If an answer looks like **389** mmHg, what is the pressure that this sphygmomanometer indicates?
**104** mmHg
